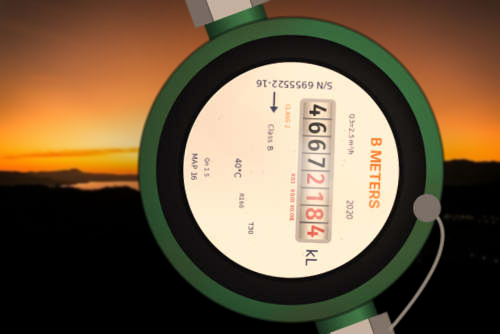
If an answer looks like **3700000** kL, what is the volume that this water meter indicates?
**4667.2184** kL
